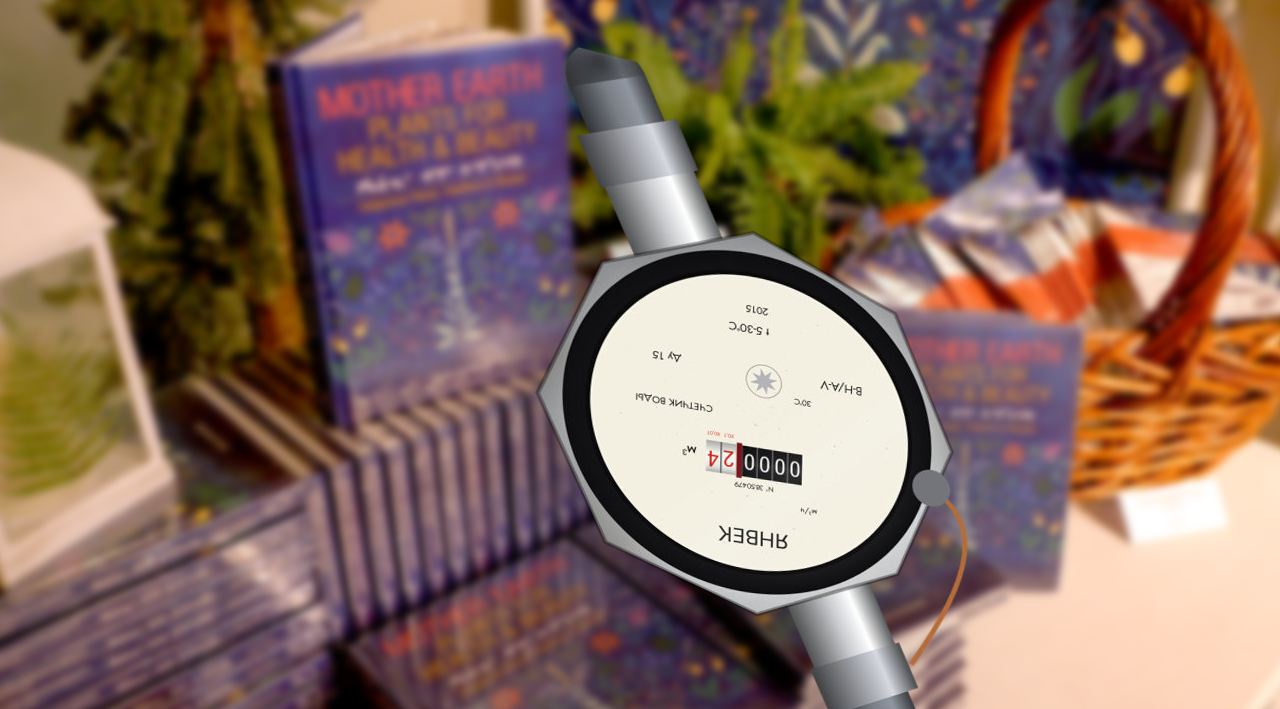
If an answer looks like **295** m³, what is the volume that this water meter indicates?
**0.24** m³
